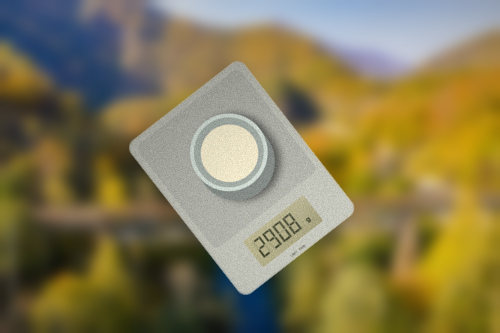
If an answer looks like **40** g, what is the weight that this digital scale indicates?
**2908** g
